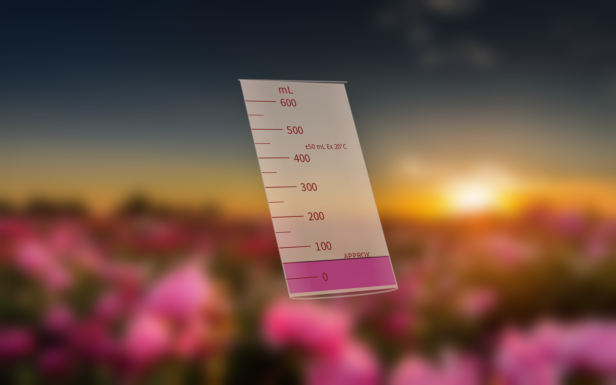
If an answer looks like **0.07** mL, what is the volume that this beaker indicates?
**50** mL
